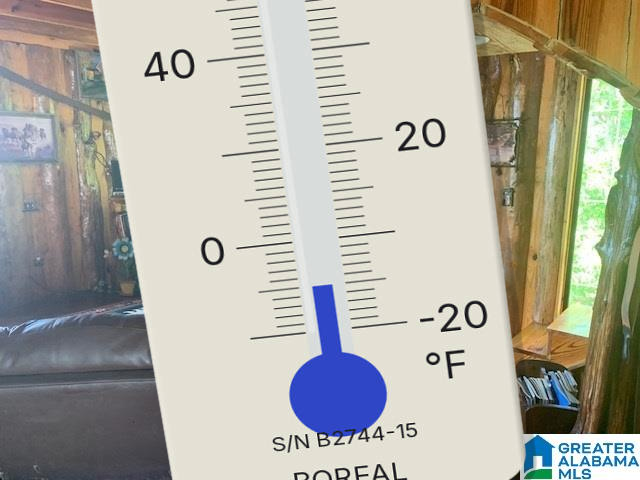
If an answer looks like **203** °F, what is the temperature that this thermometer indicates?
**-10** °F
